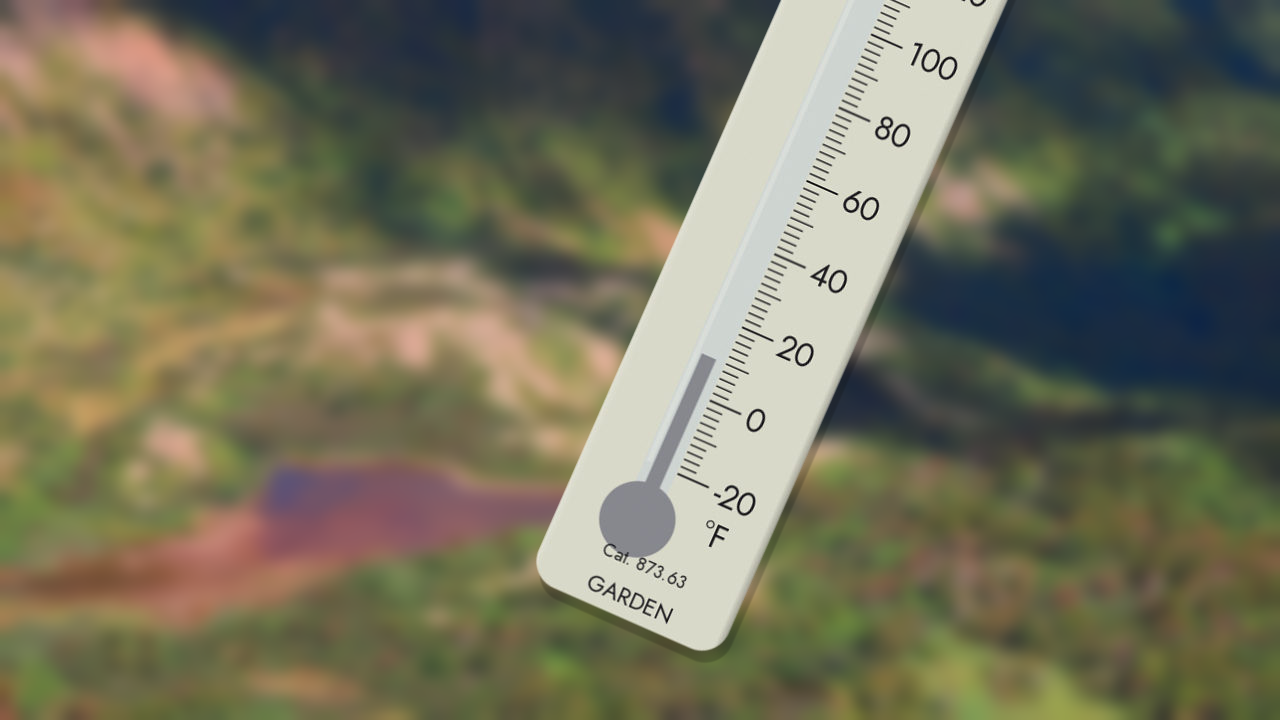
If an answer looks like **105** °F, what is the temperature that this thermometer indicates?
**10** °F
